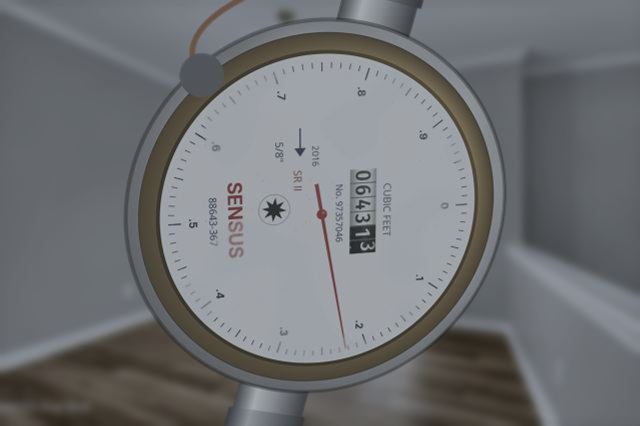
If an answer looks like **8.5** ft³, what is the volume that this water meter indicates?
**64313.22** ft³
